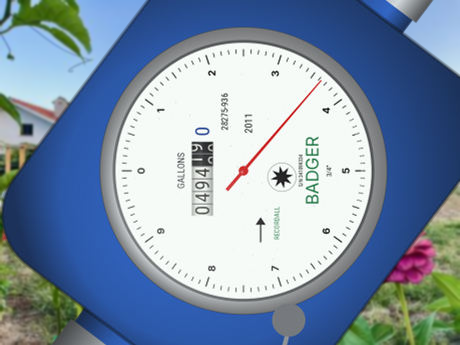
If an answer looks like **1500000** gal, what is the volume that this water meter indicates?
**494193.6** gal
